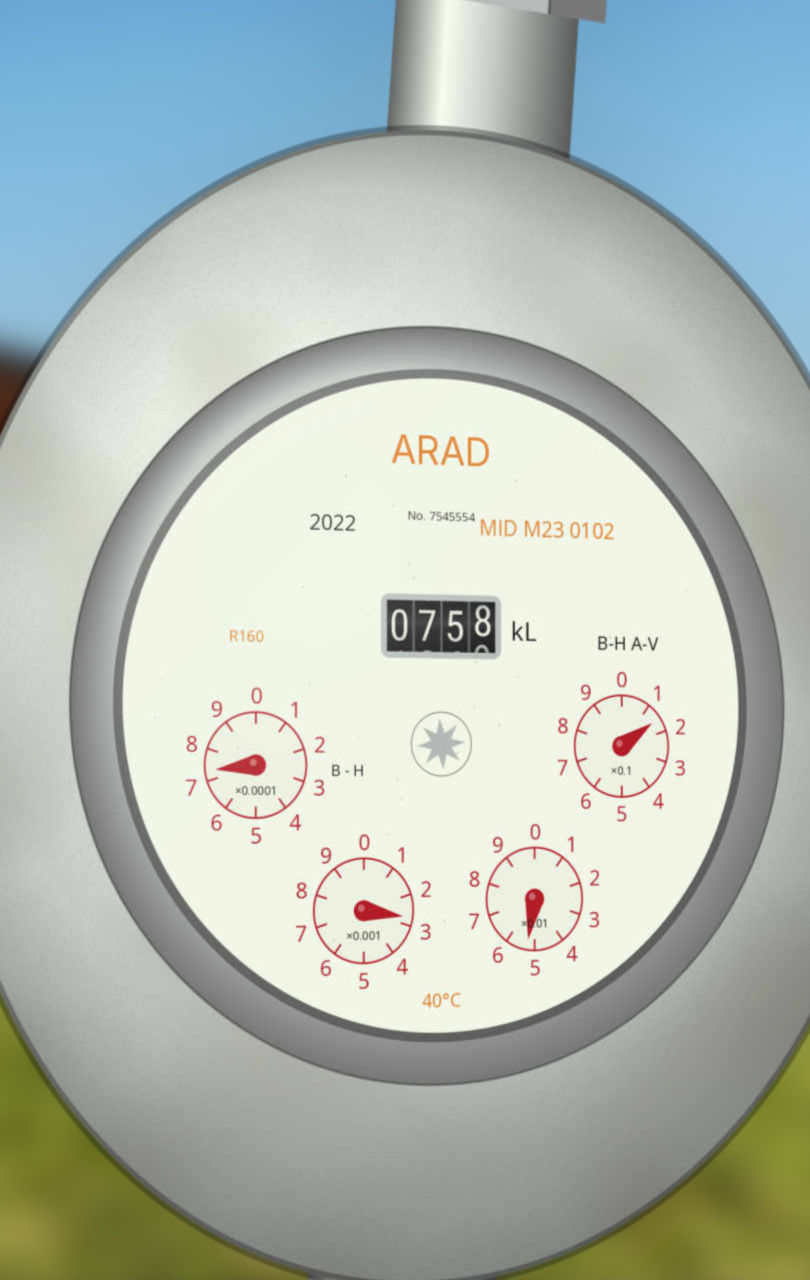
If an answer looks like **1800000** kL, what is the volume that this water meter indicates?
**758.1527** kL
